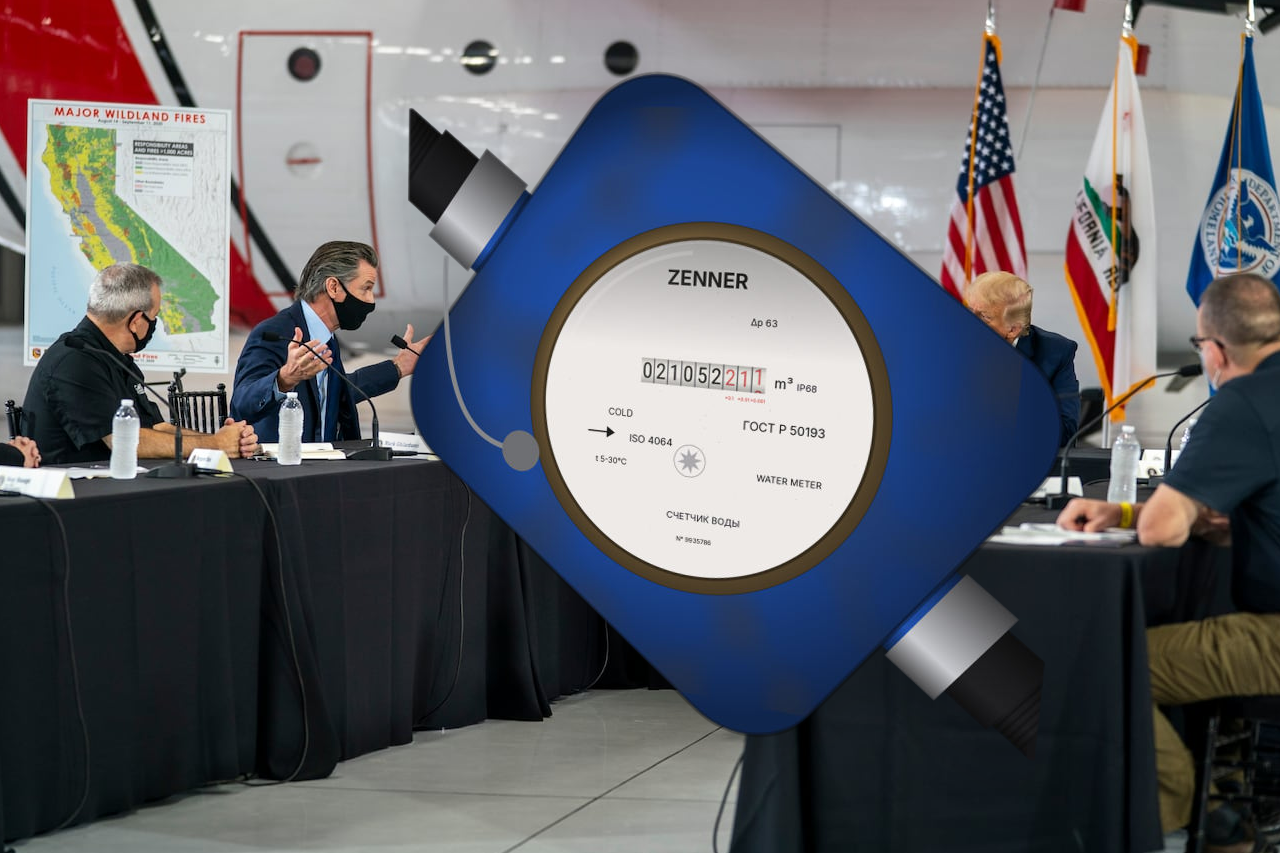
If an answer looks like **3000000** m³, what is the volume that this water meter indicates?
**21052.211** m³
